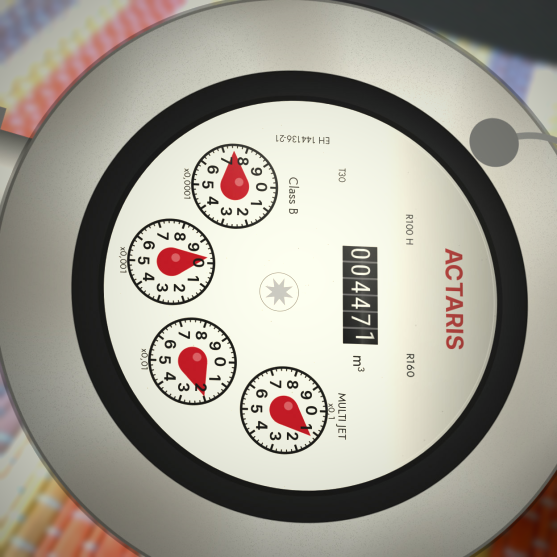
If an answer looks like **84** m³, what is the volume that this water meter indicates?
**4471.1197** m³
